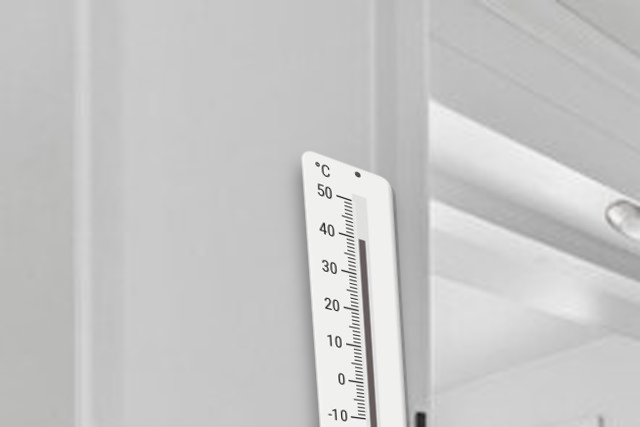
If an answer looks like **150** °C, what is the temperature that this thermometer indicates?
**40** °C
